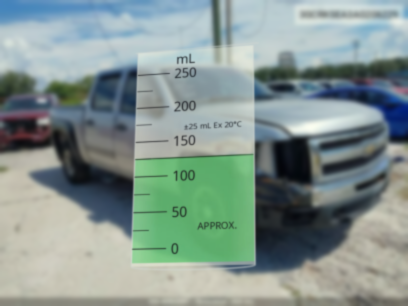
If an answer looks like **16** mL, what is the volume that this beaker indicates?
**125** mL
